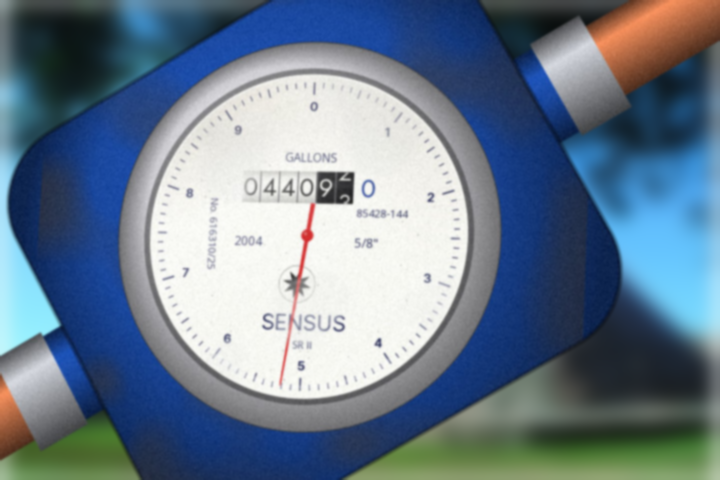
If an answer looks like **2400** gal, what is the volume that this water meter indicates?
**440925.2** gal
